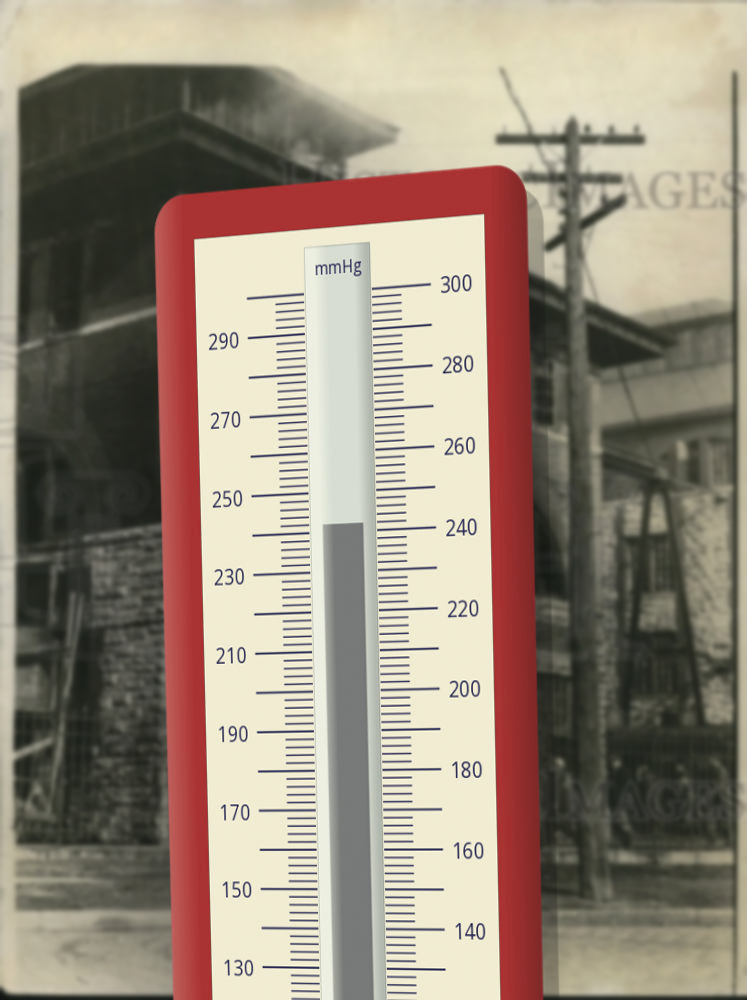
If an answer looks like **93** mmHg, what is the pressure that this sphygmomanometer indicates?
**242** mmHg
